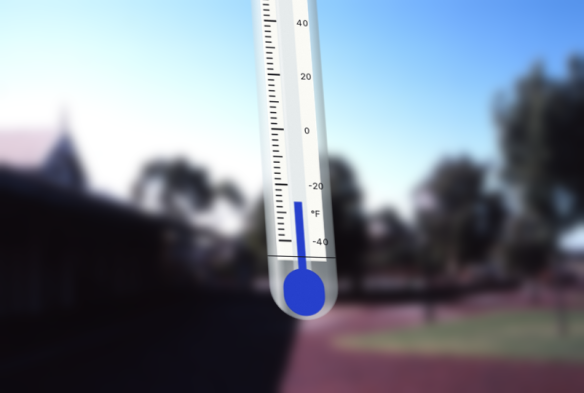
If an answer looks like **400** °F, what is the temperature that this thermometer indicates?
**-26** °F
